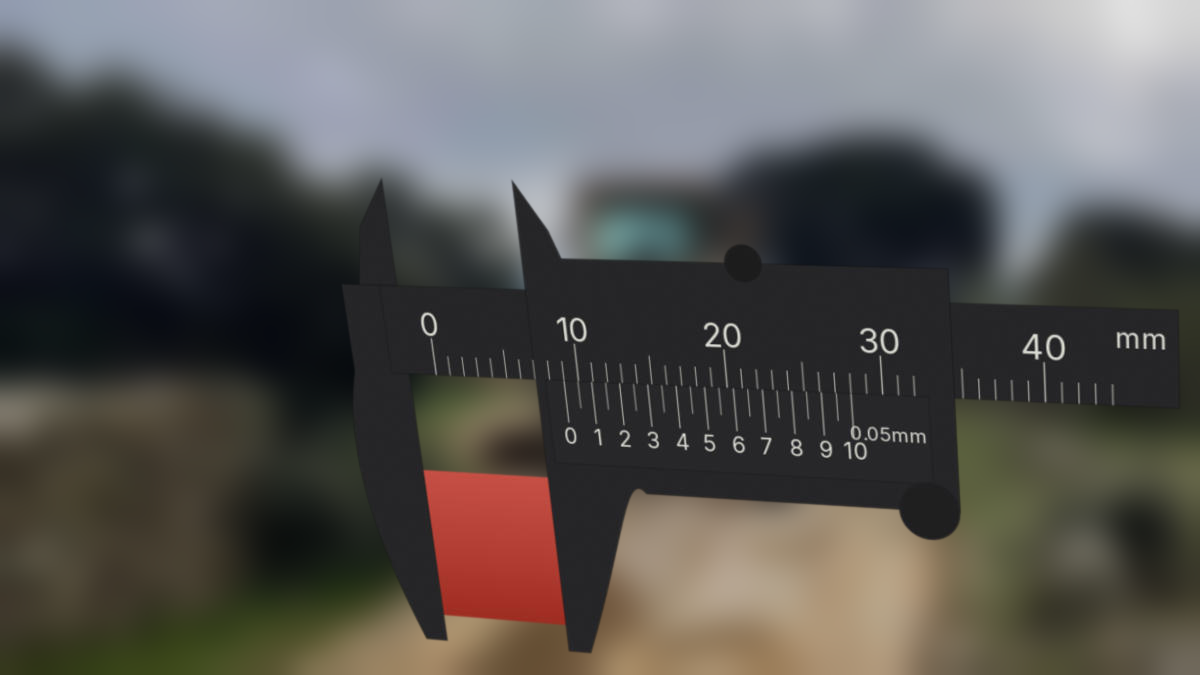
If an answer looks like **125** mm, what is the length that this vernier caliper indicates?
**9.0** mm
